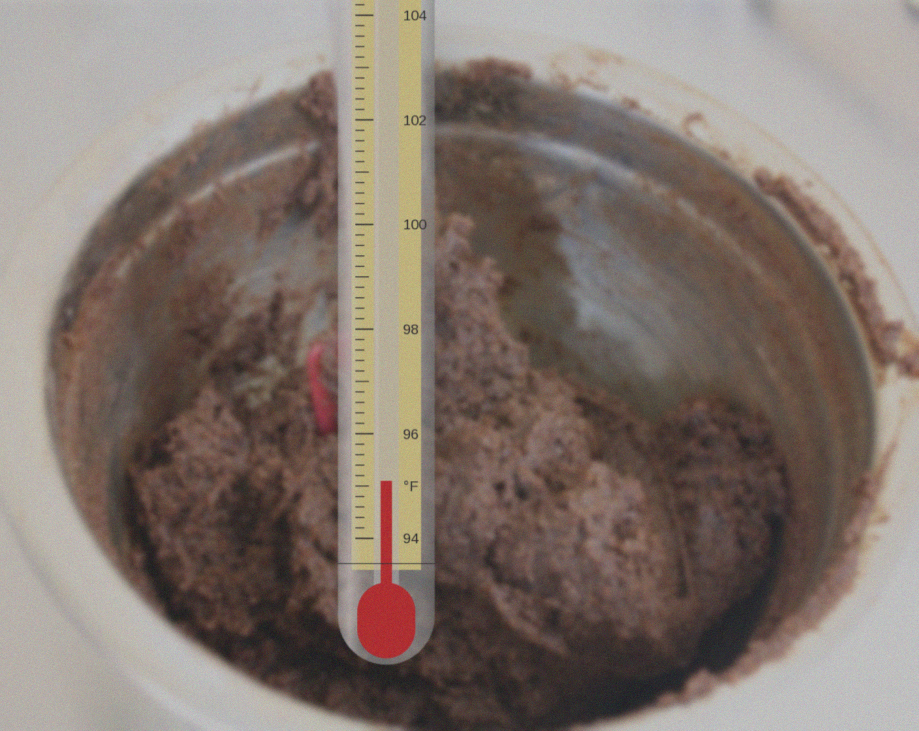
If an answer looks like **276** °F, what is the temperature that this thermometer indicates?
**95.1** °F
